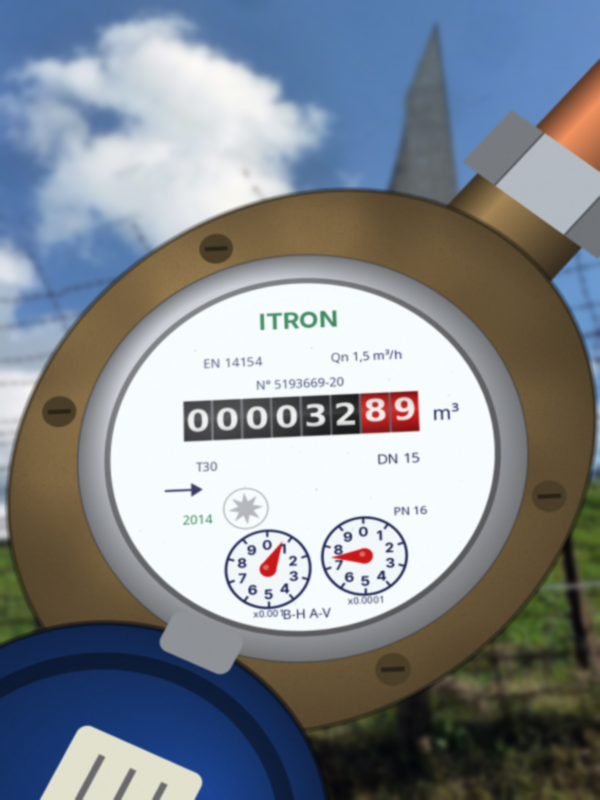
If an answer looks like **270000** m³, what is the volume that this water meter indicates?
**32.8907** m³
